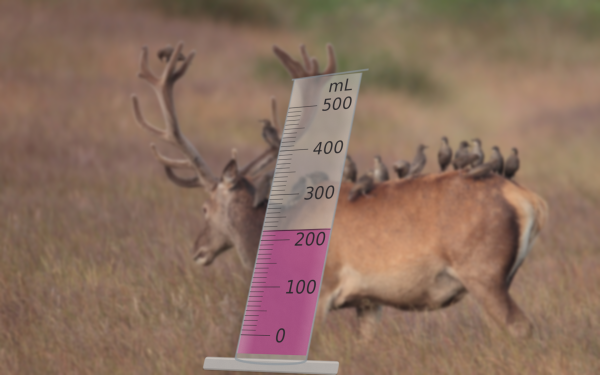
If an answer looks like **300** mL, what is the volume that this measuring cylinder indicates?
**220** mL
